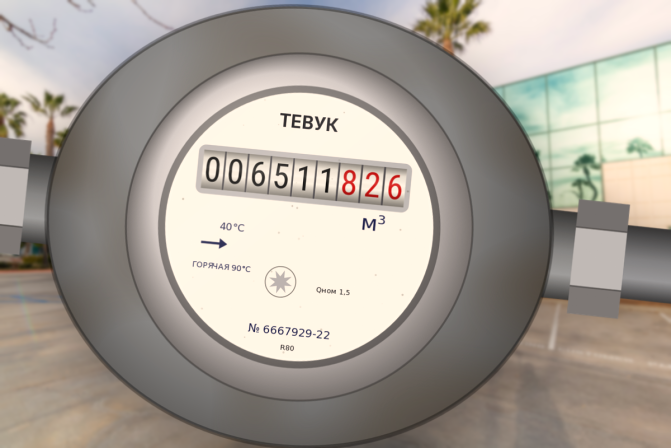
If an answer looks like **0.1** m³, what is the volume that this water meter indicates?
**6511.826** m³
